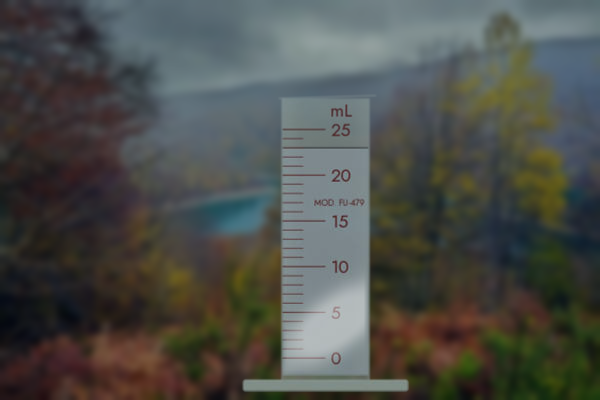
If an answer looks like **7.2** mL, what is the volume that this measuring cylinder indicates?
**23** mL
